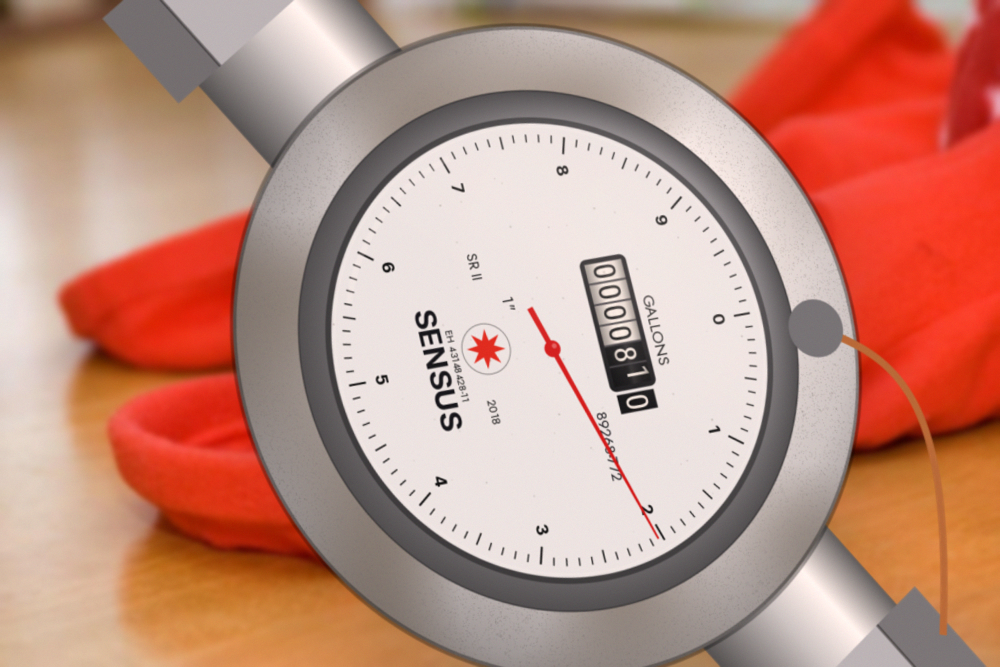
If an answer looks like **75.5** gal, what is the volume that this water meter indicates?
**812.0** gal
